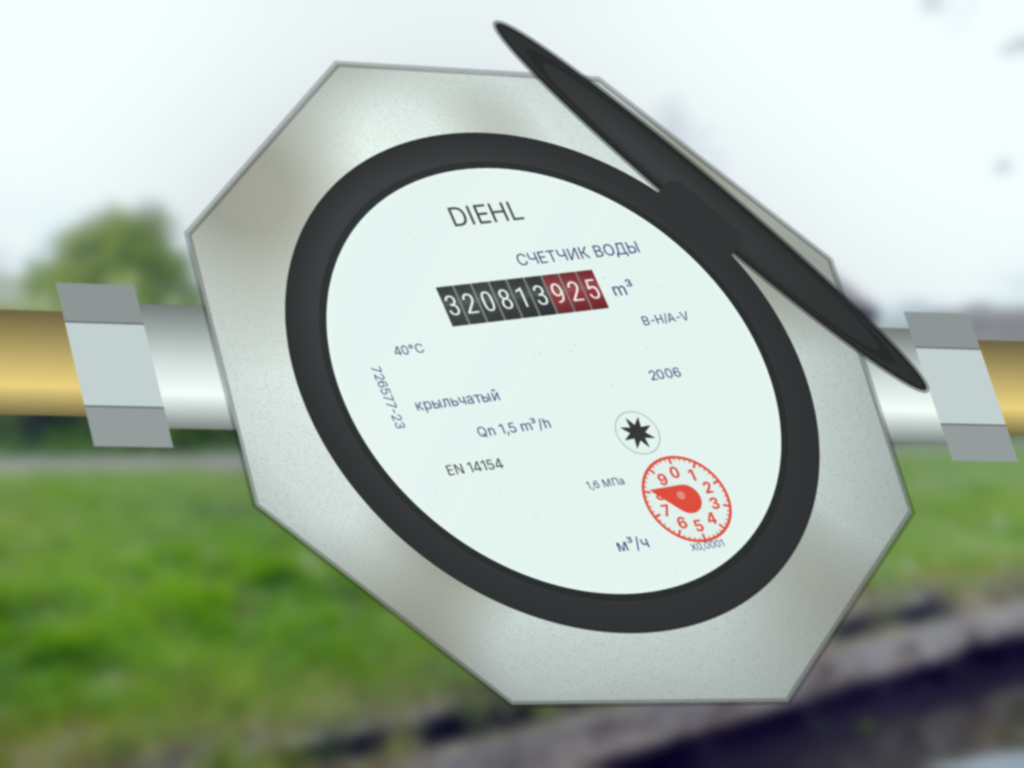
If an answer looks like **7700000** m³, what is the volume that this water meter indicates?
**320813.9258** m³
